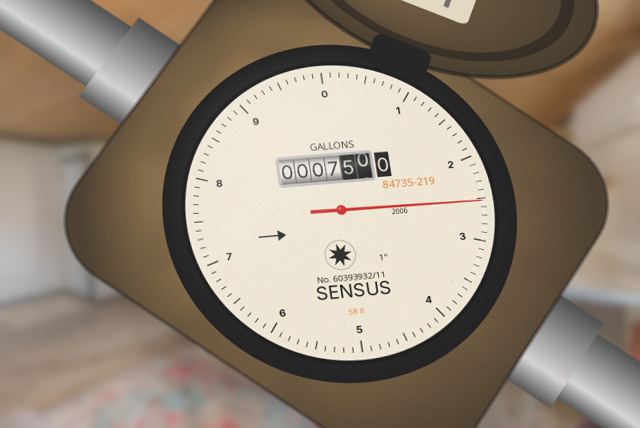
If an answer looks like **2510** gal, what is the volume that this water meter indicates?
**7502.5** gal
